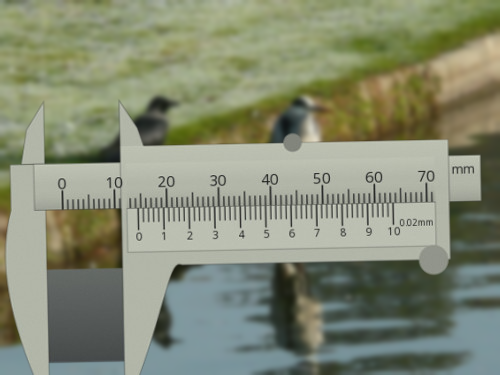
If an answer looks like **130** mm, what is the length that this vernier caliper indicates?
**14.5** mm
